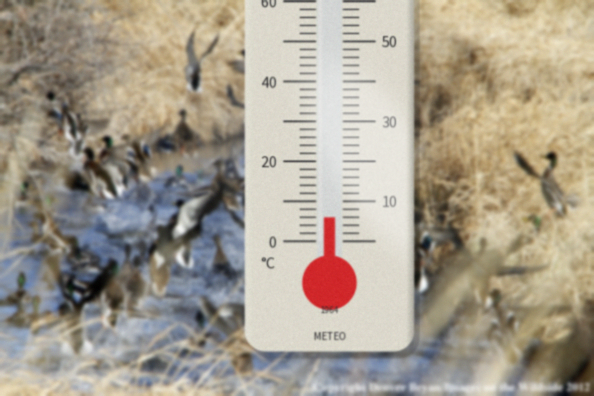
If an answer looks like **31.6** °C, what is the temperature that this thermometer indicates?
**6** °C
